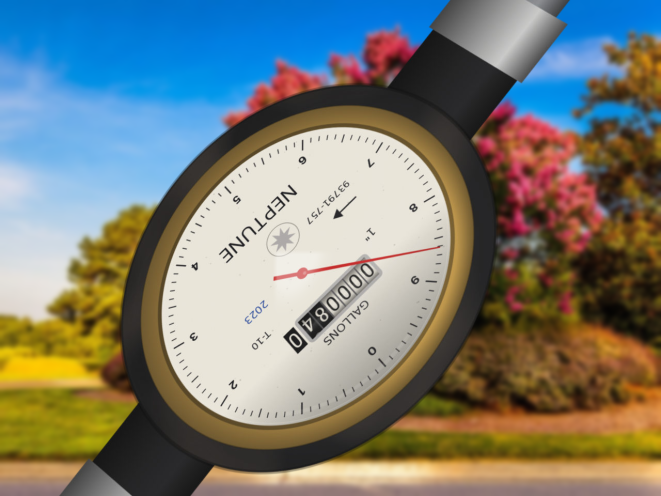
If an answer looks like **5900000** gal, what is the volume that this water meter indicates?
**838.6** gal
